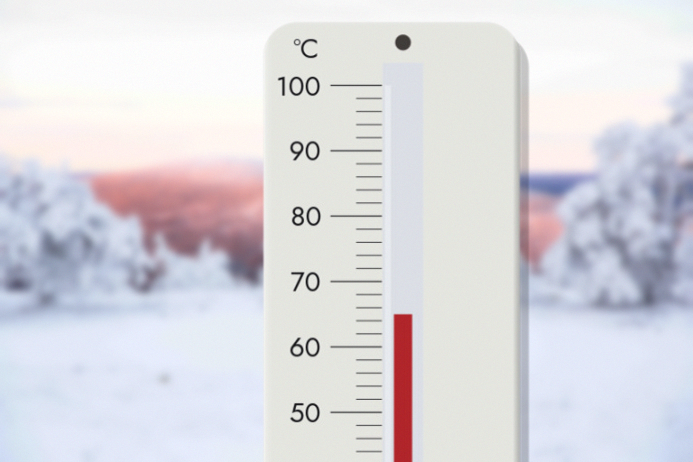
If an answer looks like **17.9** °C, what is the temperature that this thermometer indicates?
**65** °C
